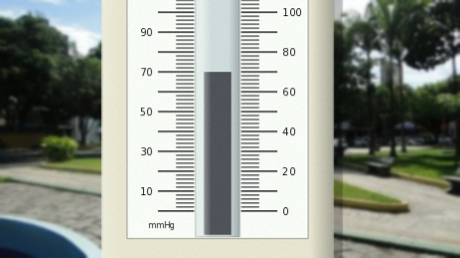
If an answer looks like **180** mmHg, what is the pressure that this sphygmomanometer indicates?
**70** mmHg
